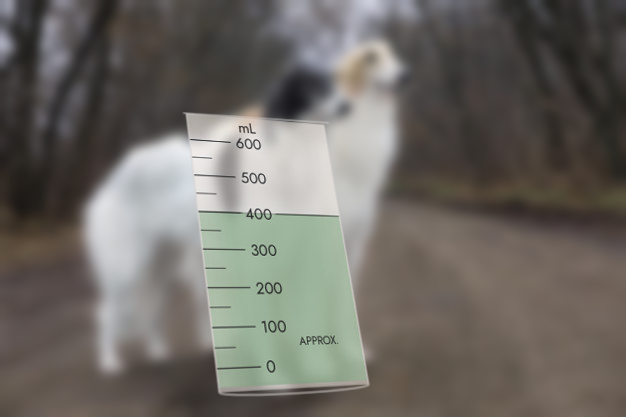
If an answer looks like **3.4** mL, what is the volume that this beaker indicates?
**400** mL
